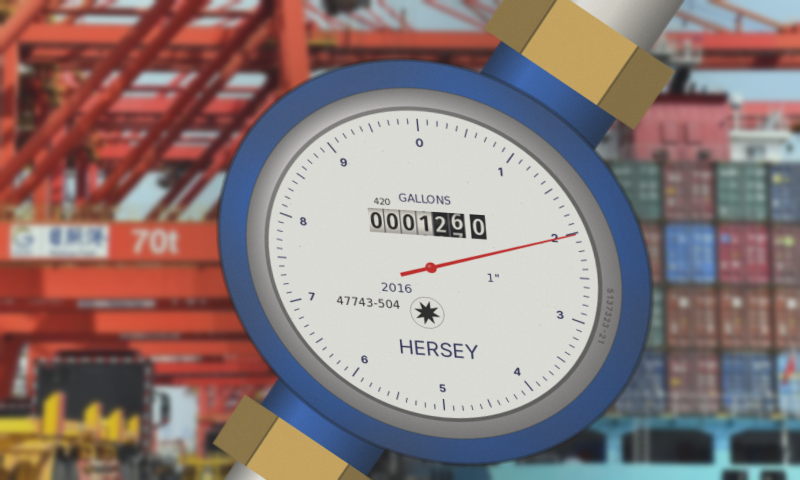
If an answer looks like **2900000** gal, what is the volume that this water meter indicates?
**1262.0** gal
